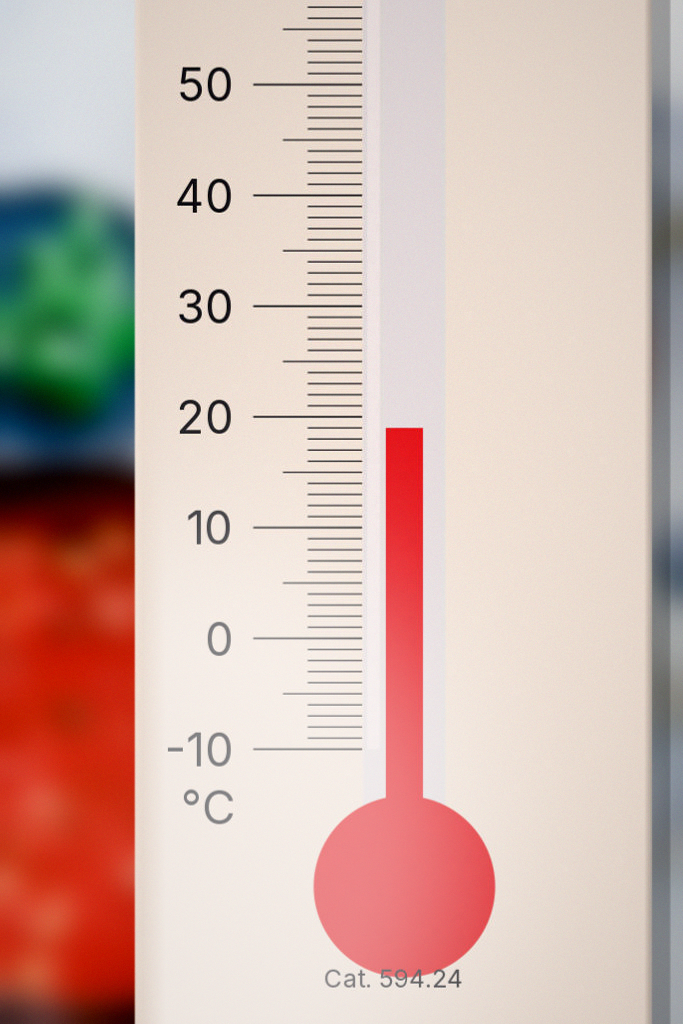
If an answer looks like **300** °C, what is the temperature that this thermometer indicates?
**19** °C
